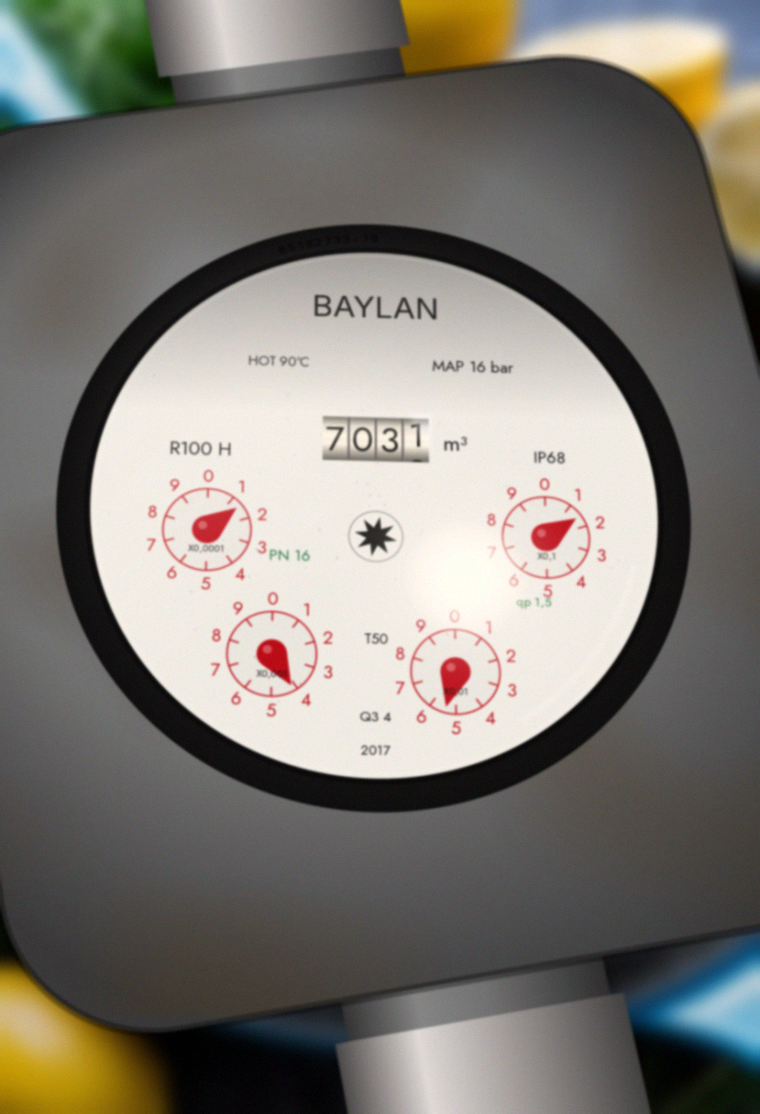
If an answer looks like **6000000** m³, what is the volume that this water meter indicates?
**7031.1541** m³
